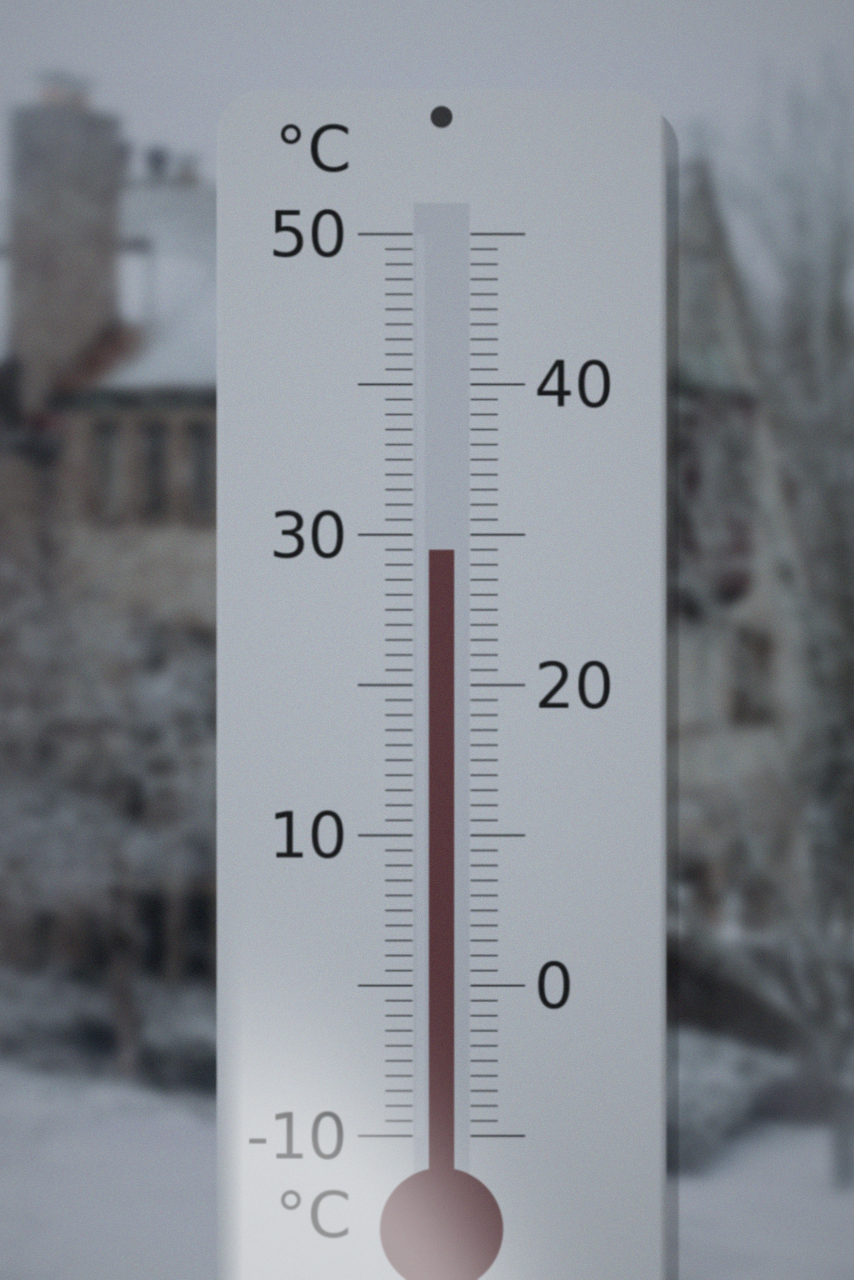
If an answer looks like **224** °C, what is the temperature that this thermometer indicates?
**29** °C
